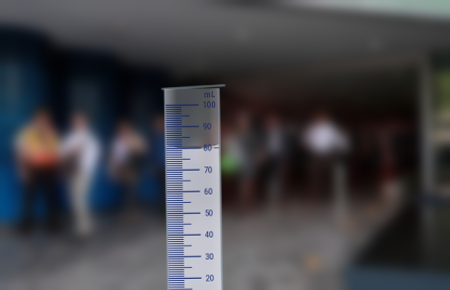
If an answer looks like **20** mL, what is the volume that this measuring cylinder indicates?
**80** mL
